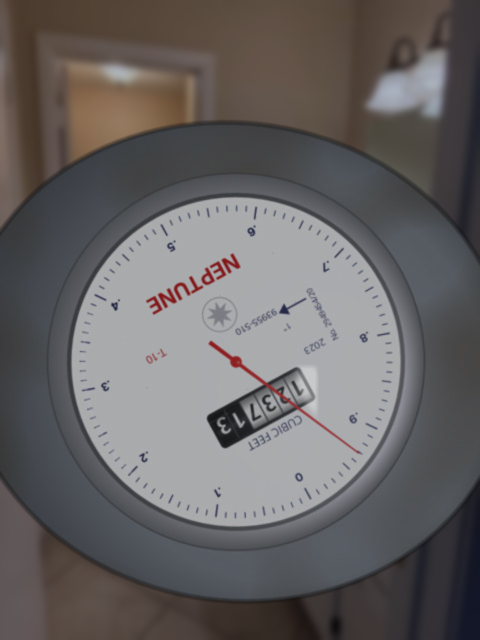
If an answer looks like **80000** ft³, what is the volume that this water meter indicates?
**123712.93** ft³
